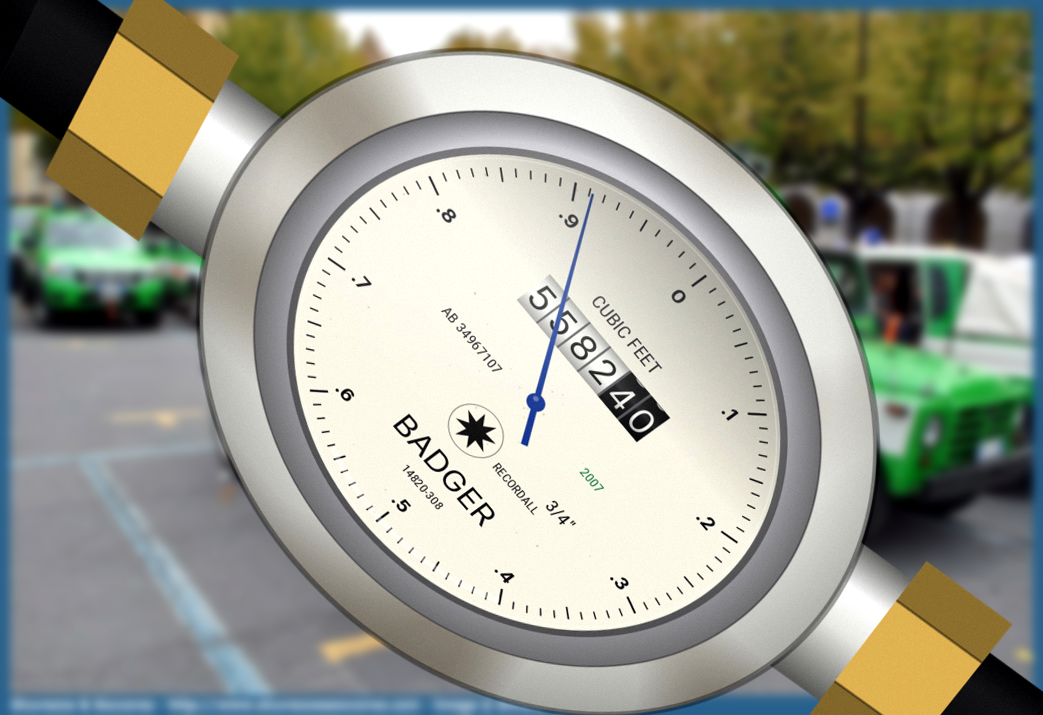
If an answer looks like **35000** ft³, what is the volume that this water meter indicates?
**558239.91** ft³
